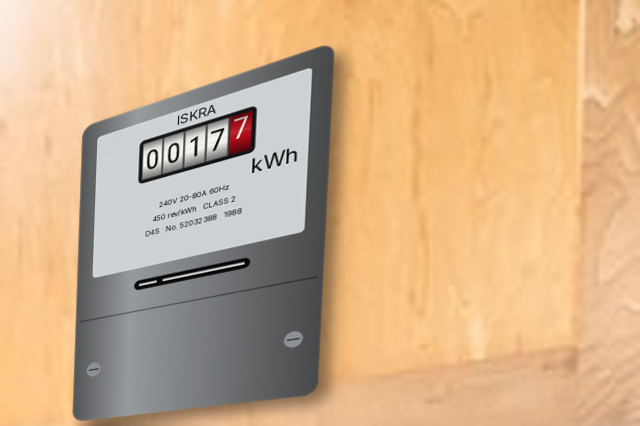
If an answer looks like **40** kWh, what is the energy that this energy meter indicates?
**17.7** kWh
